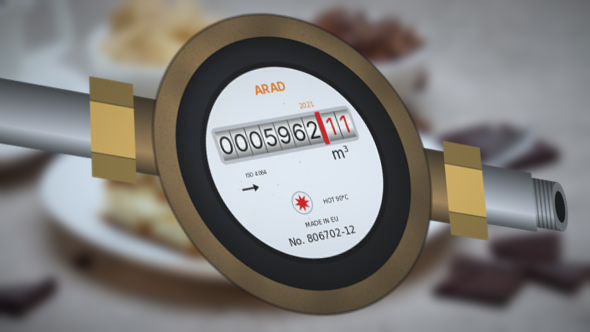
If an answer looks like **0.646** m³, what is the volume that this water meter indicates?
**5962.11** m³
